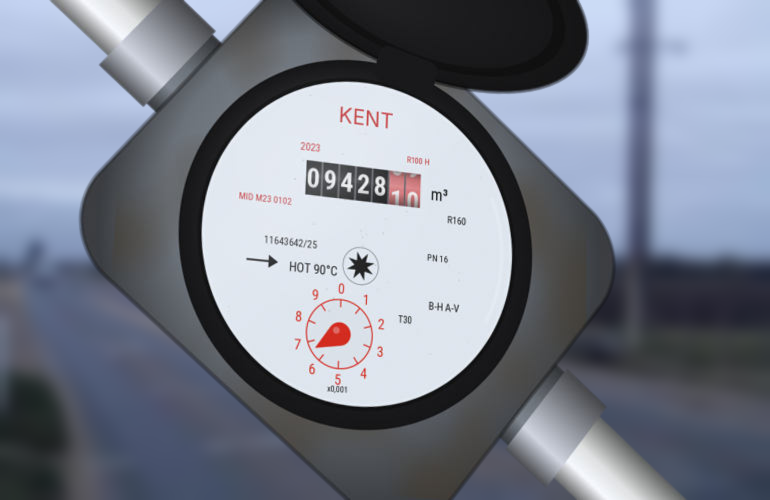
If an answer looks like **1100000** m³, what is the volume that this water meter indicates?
**9428.096** m³
